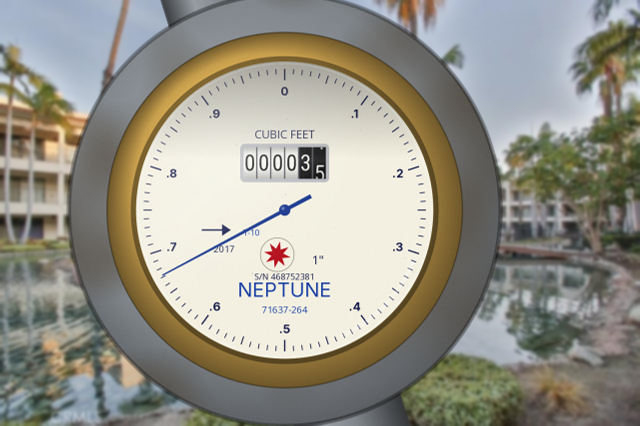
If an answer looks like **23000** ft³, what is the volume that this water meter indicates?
**34.67** ft³
